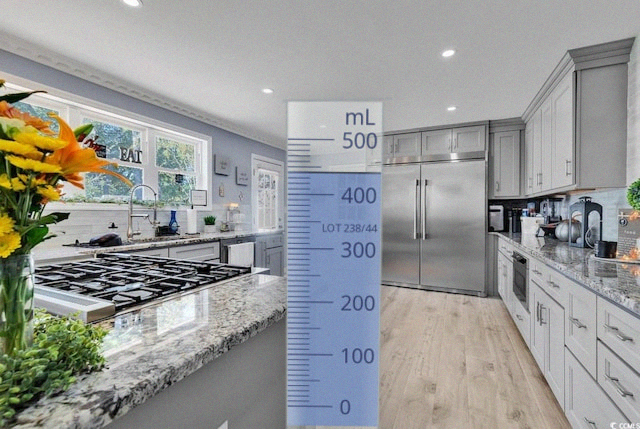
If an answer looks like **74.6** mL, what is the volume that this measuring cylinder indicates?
**440** mL
